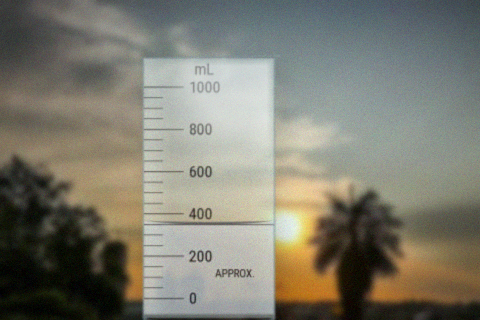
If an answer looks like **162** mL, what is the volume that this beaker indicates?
**350** mL
